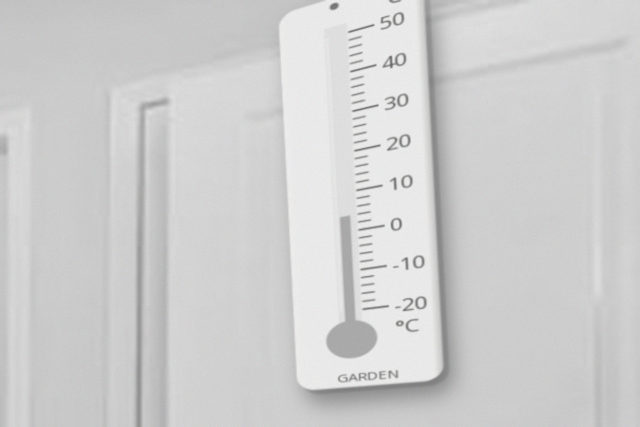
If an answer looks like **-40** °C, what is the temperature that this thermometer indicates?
**4** °C
